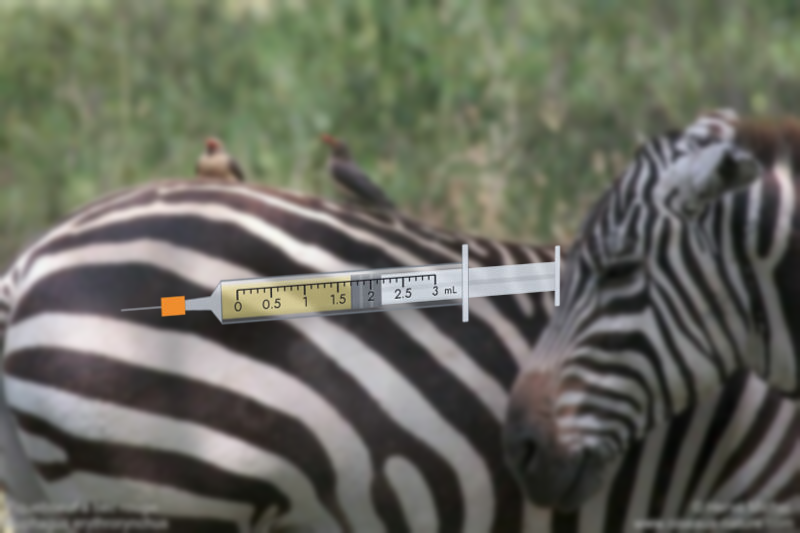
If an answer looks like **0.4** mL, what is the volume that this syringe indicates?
**1.7** mL
